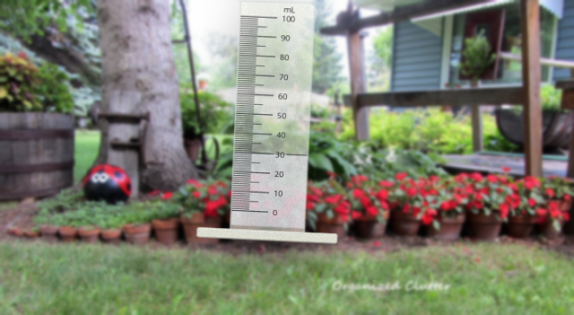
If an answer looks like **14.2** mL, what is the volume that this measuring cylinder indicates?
**30** mL
